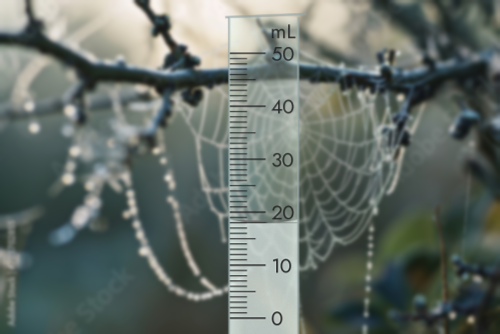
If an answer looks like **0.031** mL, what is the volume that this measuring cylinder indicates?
**18** mL
